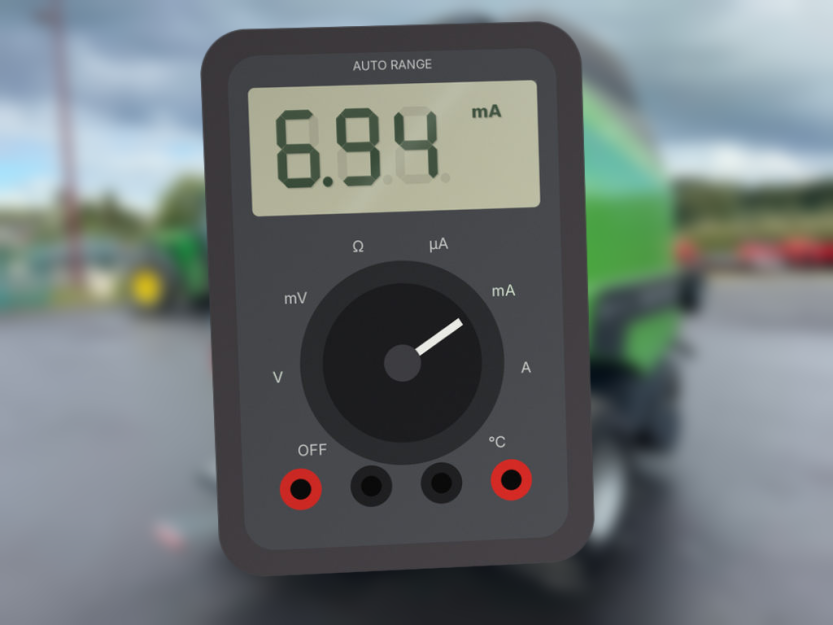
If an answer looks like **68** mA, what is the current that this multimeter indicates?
**6.94** mA
